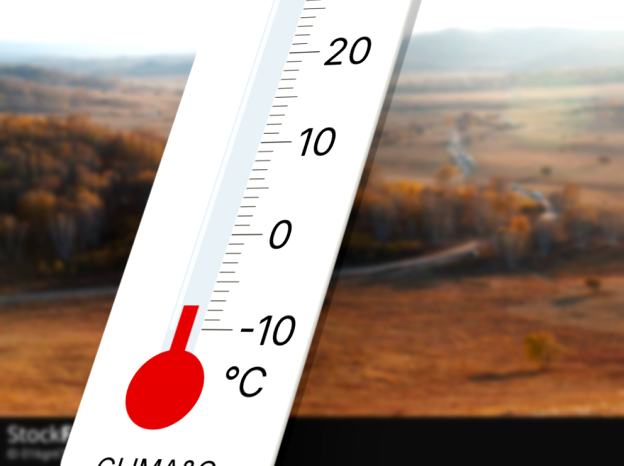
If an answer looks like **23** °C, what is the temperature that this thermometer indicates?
**-7.5** °C
